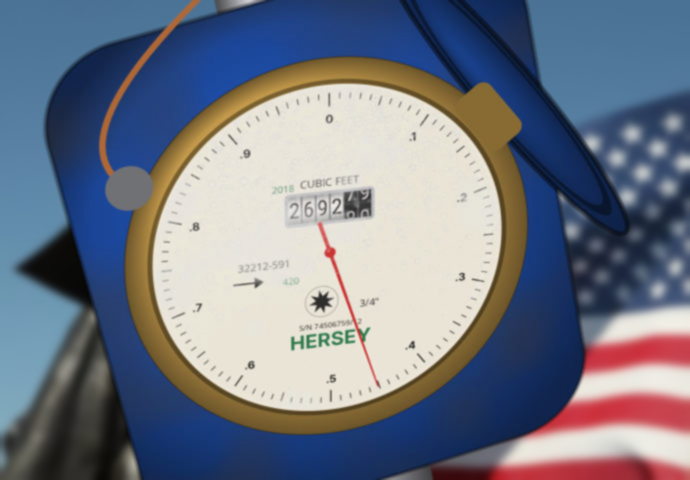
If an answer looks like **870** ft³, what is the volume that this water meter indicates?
**269279.45** ft³
